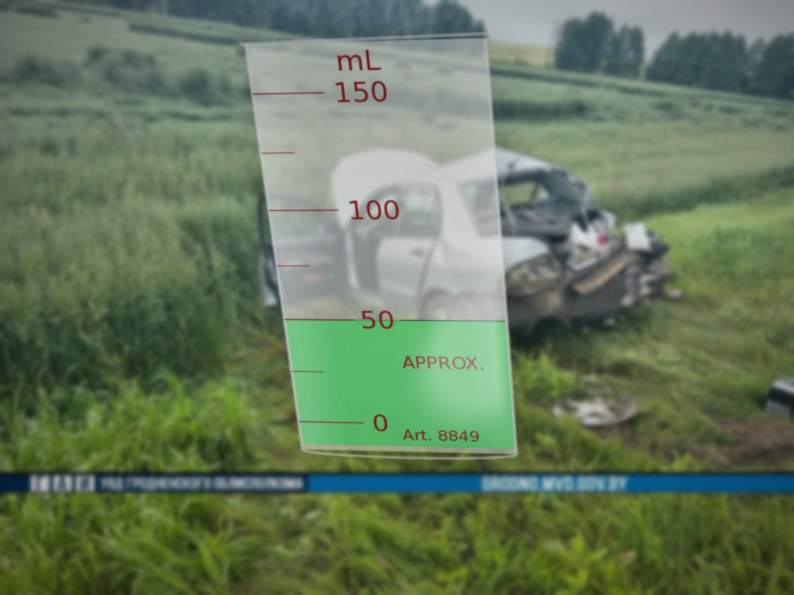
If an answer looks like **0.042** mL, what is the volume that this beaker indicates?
**50** mL
